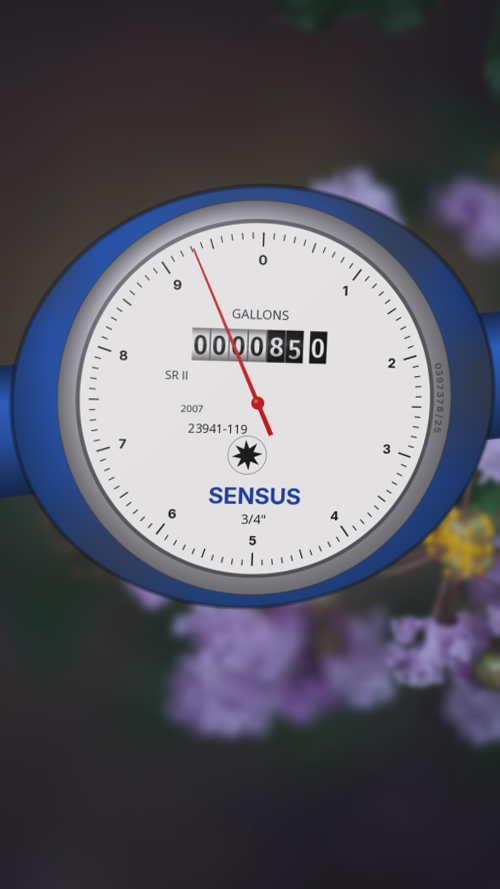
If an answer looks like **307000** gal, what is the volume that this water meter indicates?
**849.3** gal
